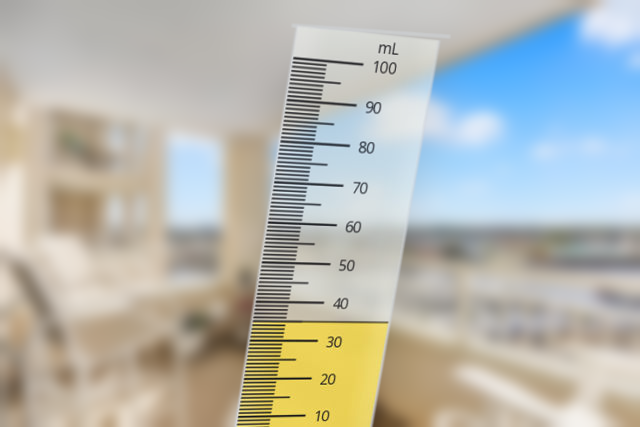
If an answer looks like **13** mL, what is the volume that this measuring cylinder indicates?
**35** mL
